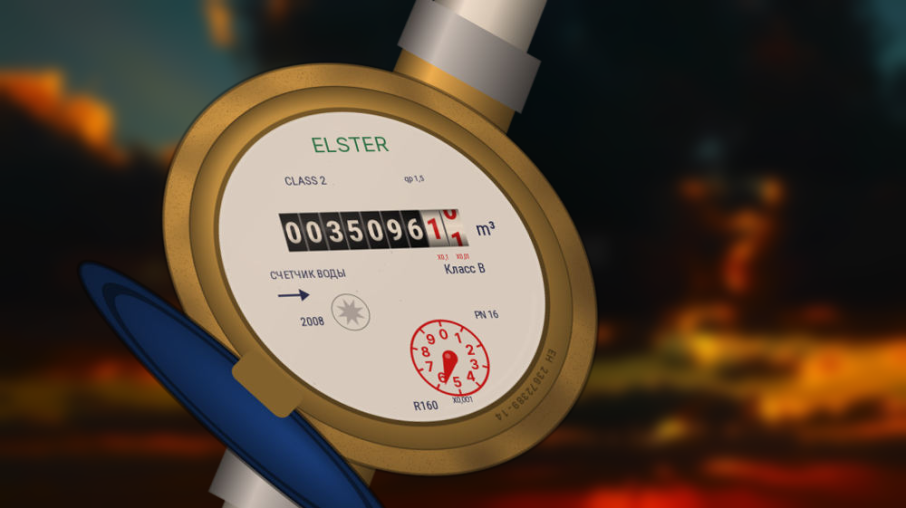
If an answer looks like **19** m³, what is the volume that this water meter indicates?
**35096.105** m³
